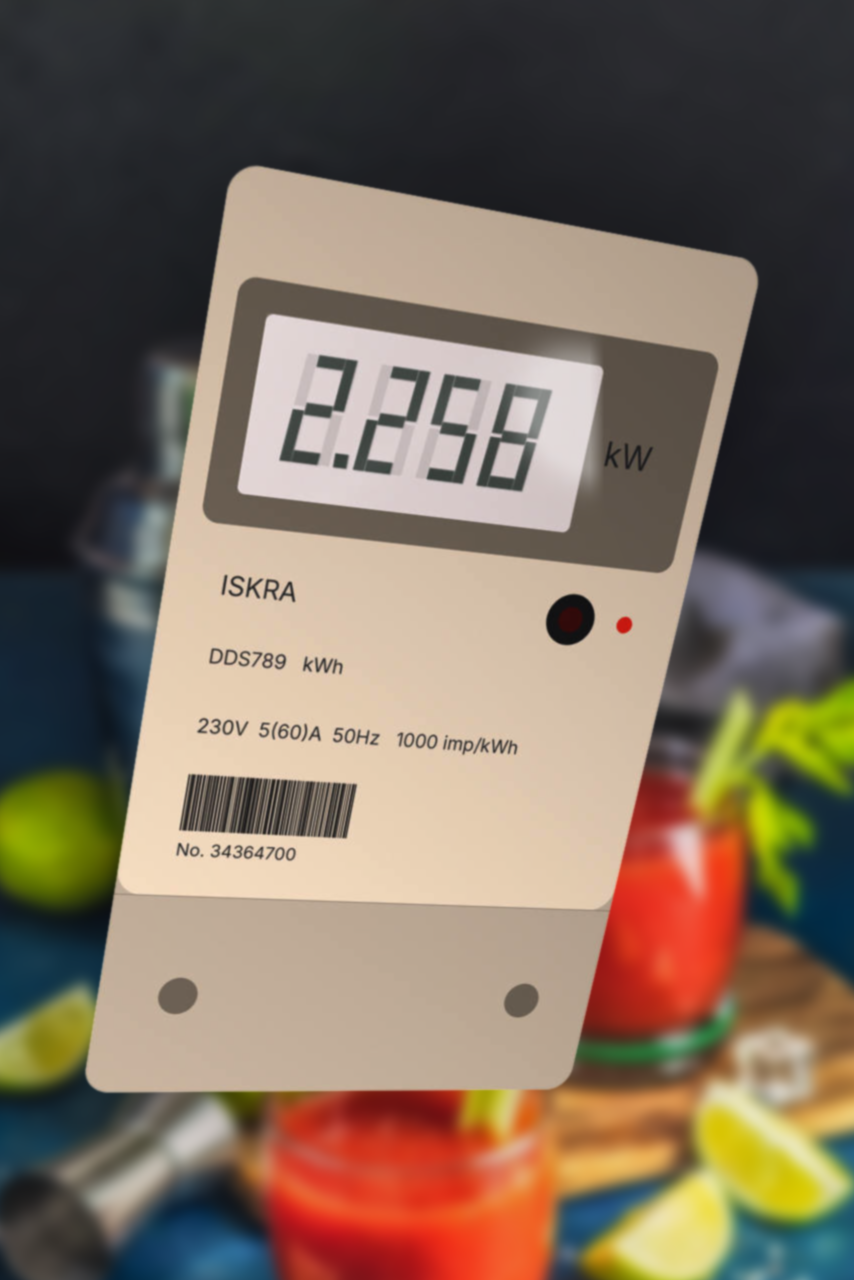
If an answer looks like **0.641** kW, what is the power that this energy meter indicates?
**2.258** kW
